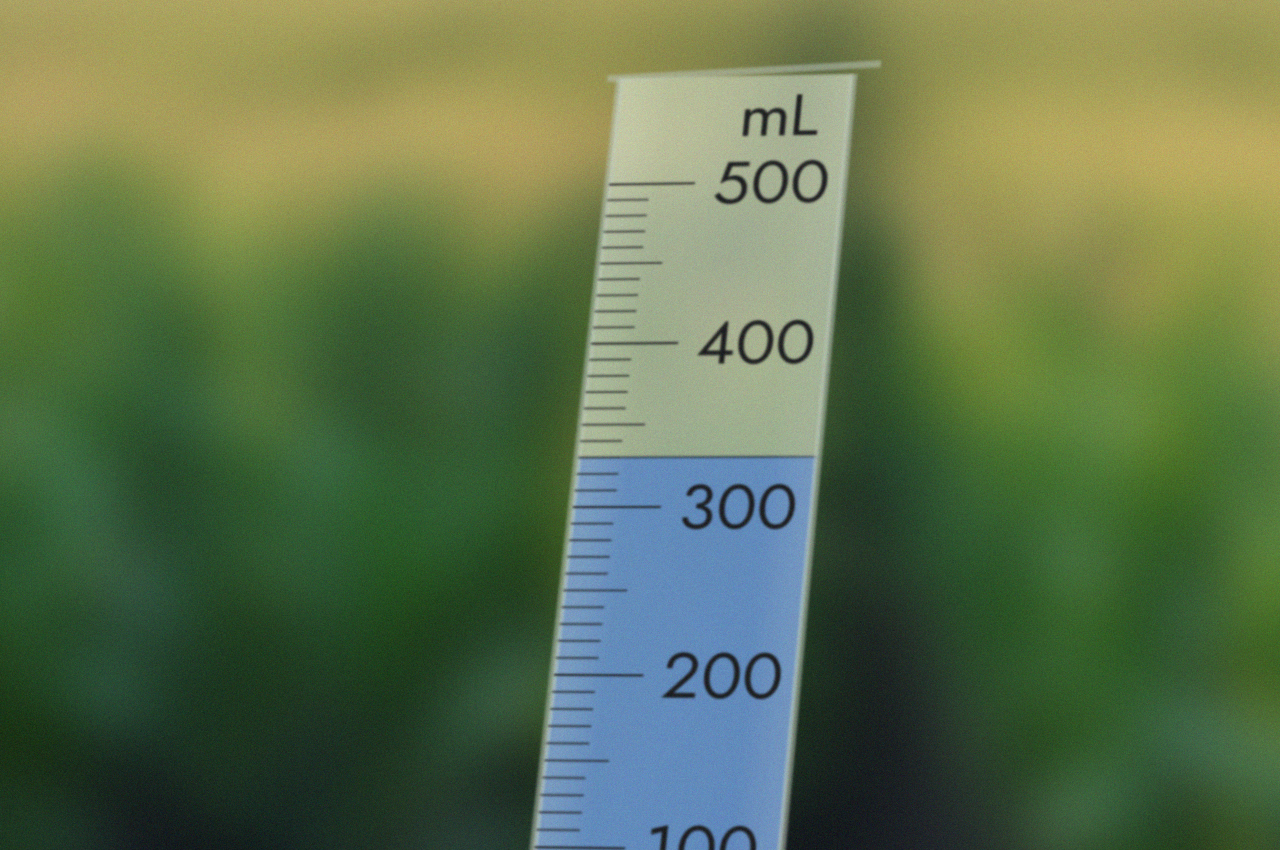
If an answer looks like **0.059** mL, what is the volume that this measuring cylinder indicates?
**330** mL
